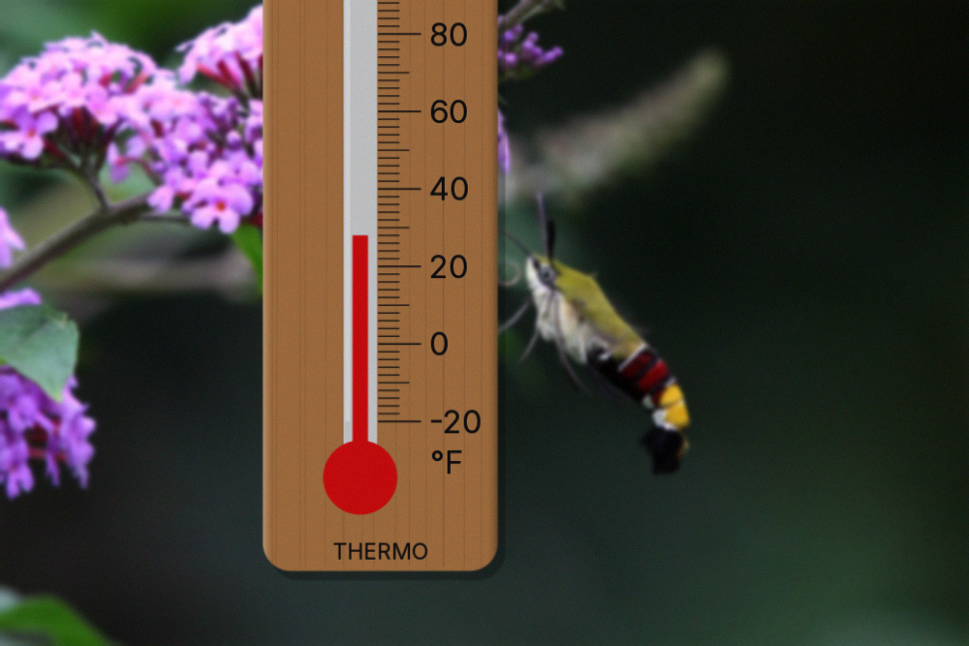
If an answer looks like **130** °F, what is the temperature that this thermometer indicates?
**28** °F
